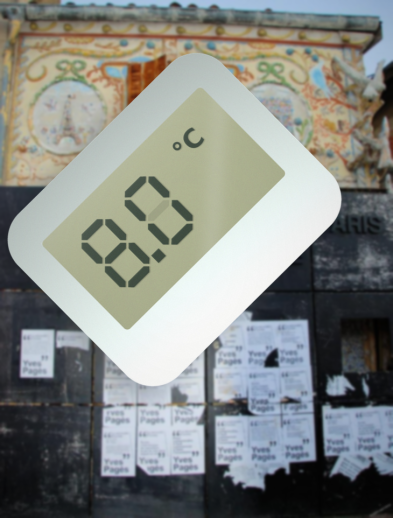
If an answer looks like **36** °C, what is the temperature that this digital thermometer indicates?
**8.0** °C
